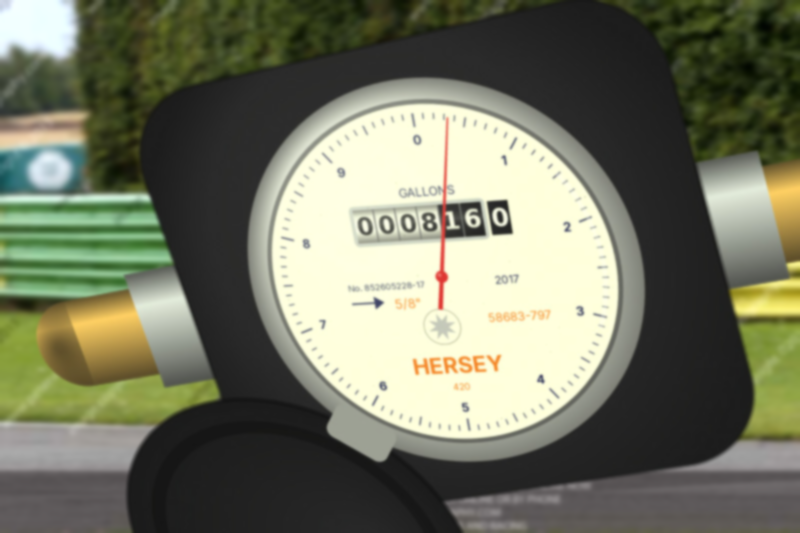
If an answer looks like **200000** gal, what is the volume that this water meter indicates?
**8160.3** gal
